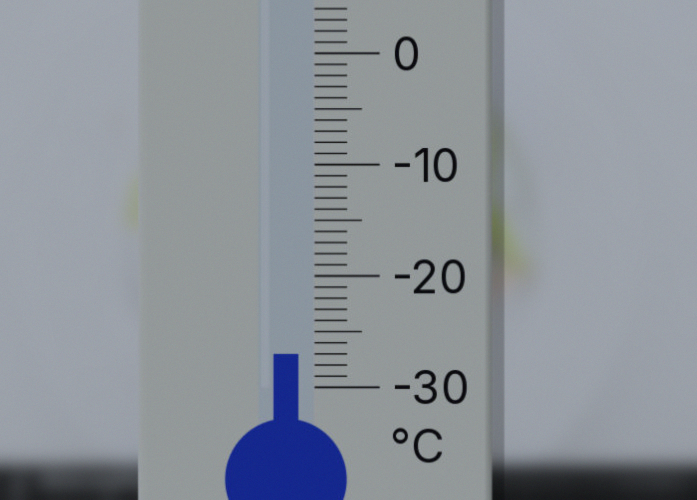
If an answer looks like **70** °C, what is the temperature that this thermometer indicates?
**-27** °C
